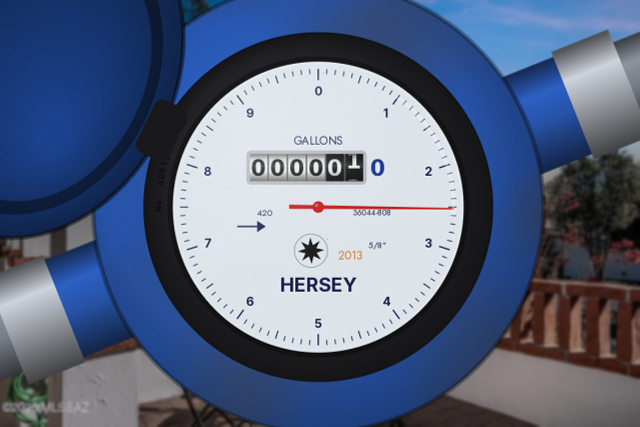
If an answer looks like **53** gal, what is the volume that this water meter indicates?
**12.5** gal
